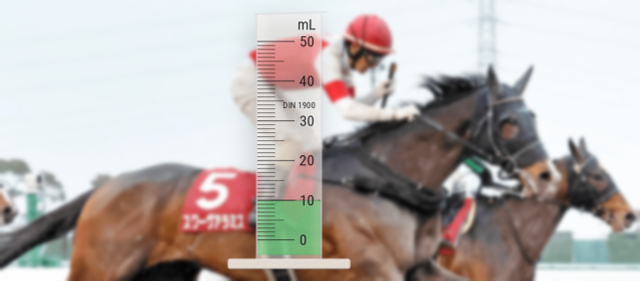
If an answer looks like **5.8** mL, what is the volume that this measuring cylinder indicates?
**10** mL
